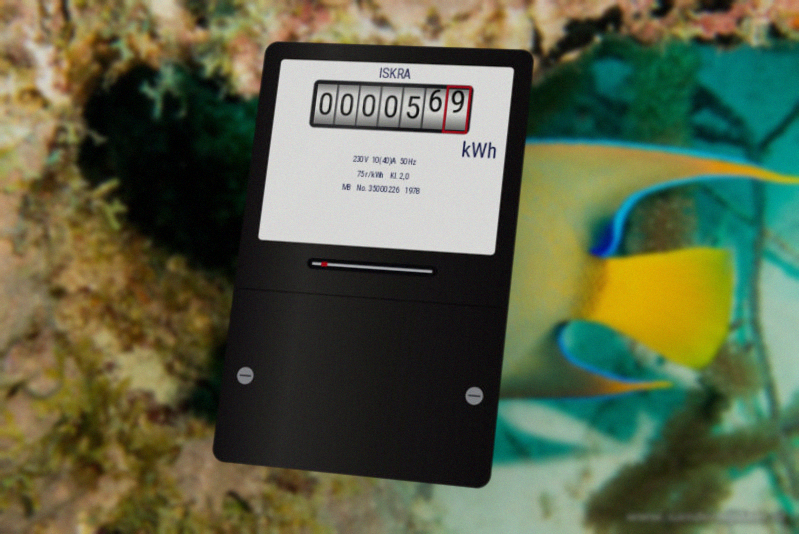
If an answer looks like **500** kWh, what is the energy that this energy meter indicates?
**56.9** kWh
